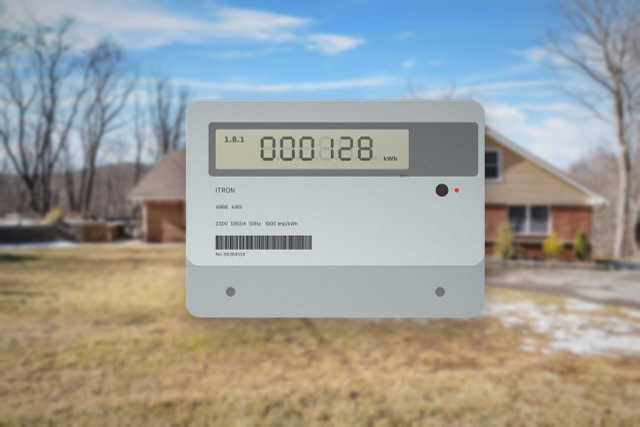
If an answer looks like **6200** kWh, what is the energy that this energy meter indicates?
**128** kWh
